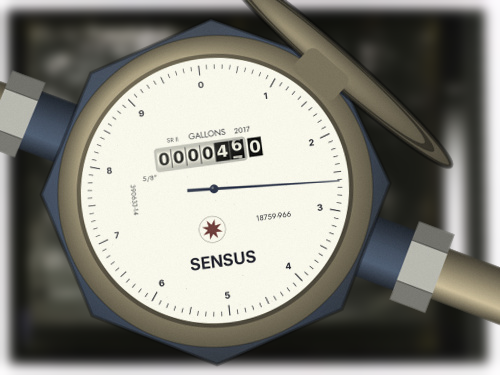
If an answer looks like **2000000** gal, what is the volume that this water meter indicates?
**462.6** gal
